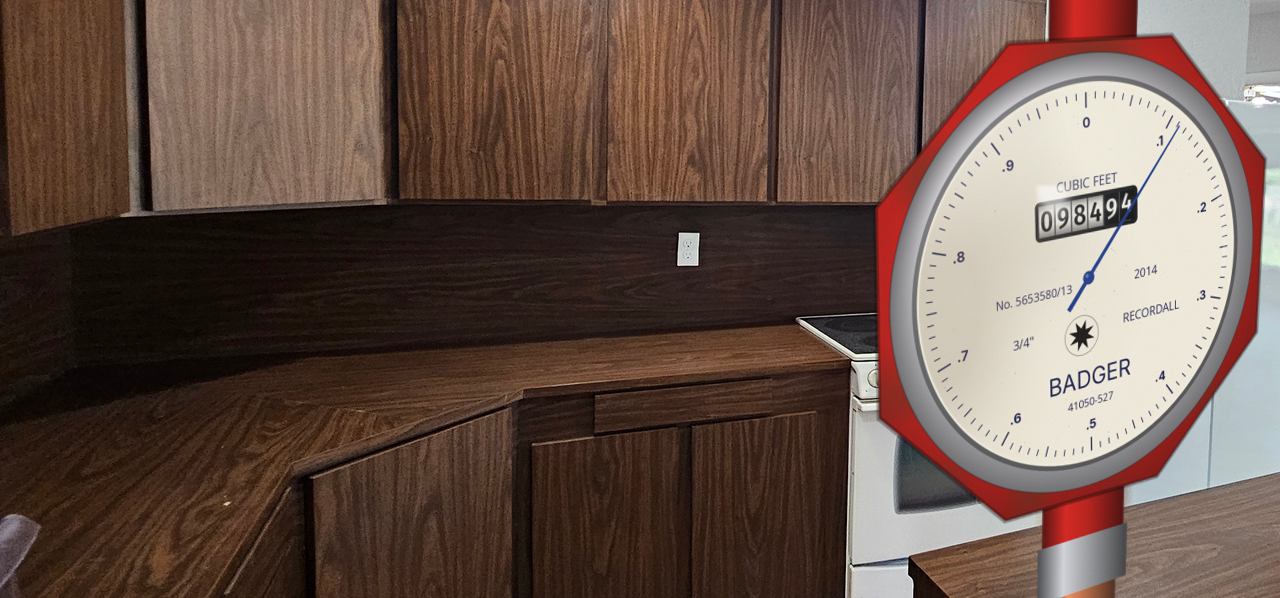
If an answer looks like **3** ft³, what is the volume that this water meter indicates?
**98494.11** ft³
